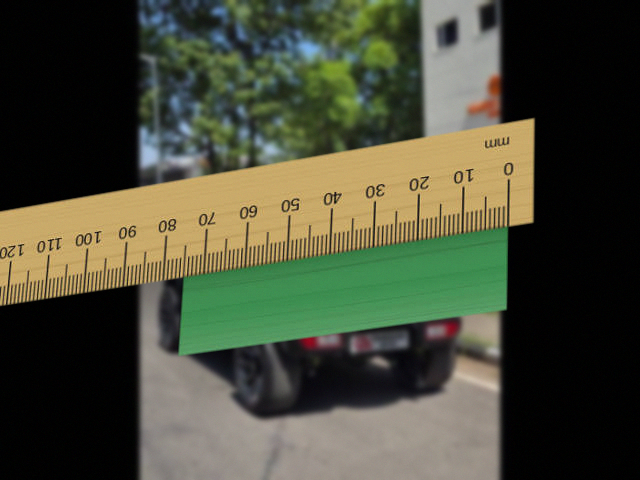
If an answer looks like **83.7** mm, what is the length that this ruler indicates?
**75** mm
